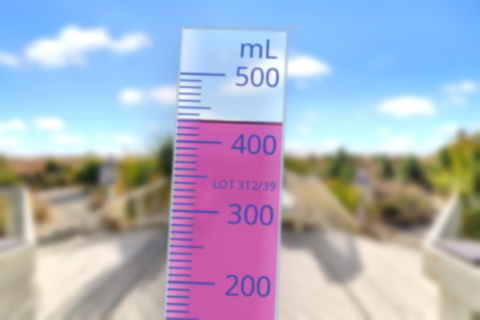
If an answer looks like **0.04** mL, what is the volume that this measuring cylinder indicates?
**430** mL
